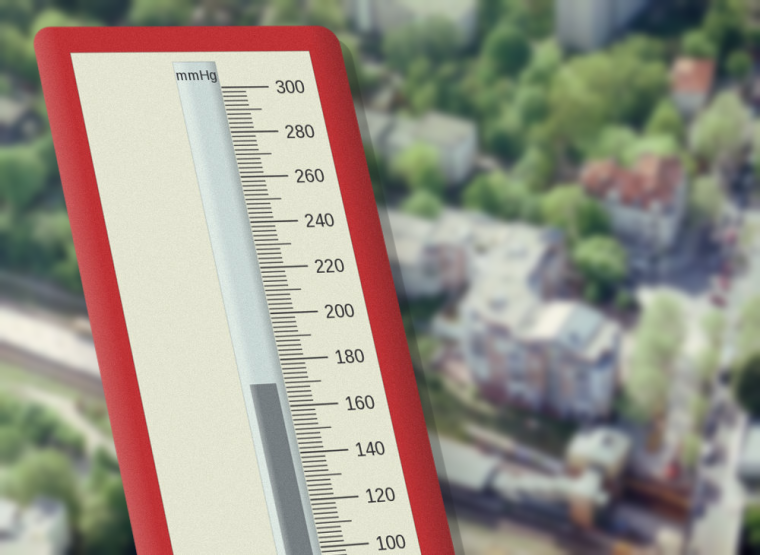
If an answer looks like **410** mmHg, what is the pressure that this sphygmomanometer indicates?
**170** mmHg
